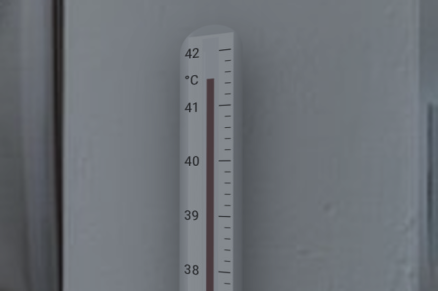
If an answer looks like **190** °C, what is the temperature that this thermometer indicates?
**41.5** °C
